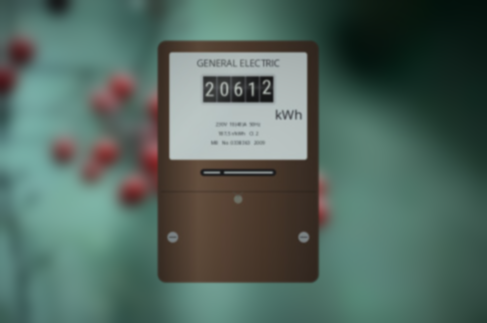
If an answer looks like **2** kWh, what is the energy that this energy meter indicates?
**20612** kWh
